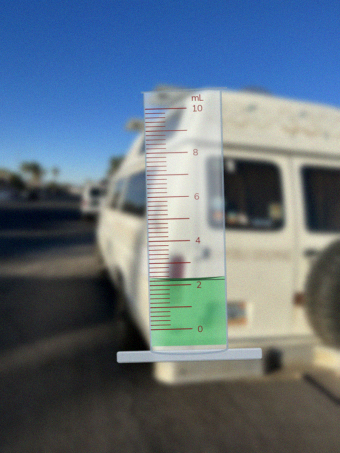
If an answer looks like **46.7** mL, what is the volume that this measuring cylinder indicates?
**2.2** mL
